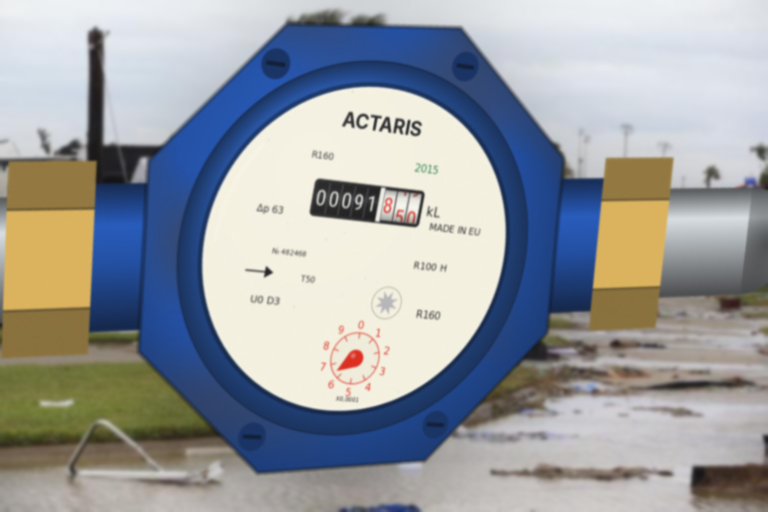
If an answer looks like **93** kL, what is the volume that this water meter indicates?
**91.8496** kL
